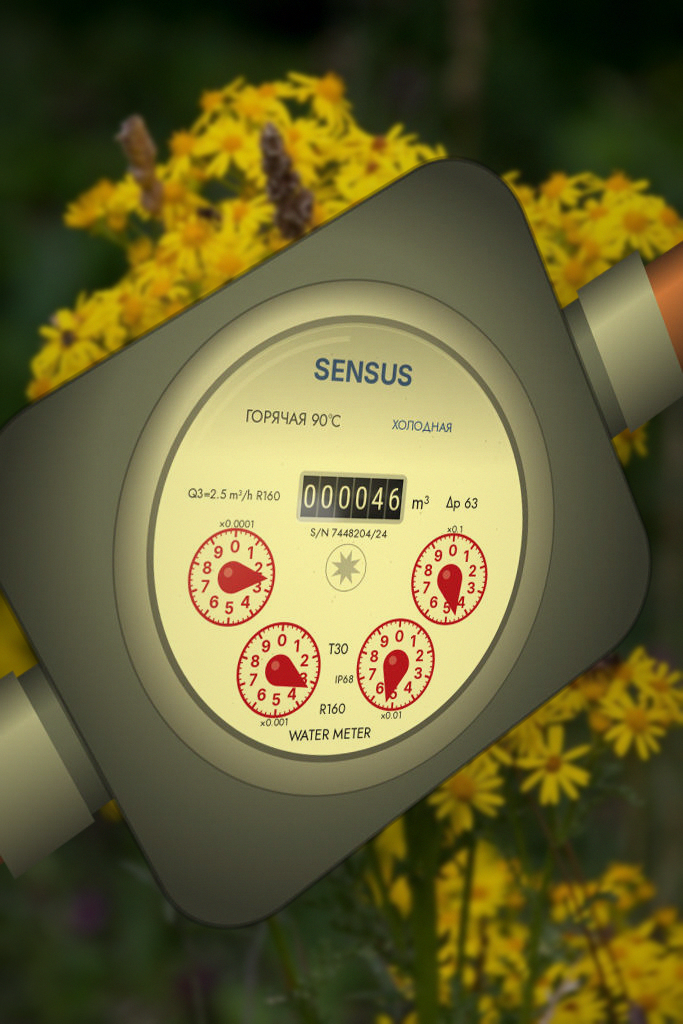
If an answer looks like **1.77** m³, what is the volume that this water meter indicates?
**46.4532** m³
